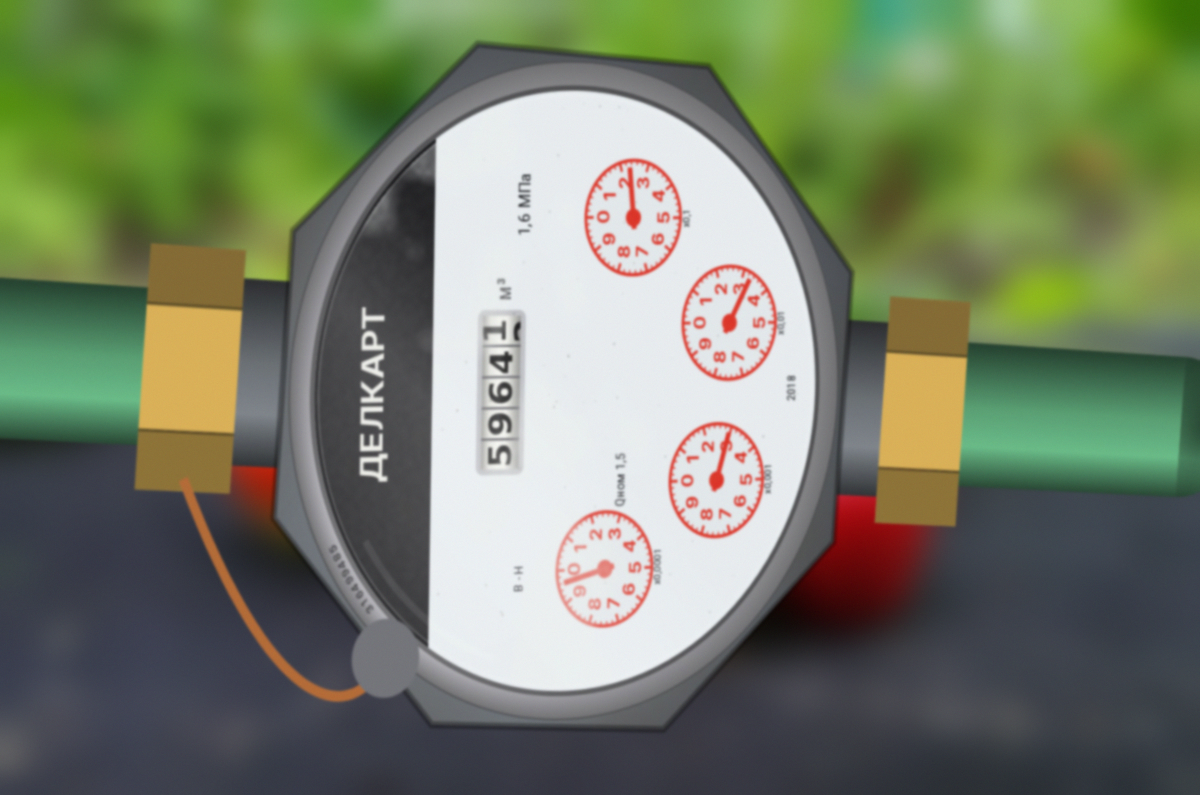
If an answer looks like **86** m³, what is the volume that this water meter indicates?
**59641.2329** m³
